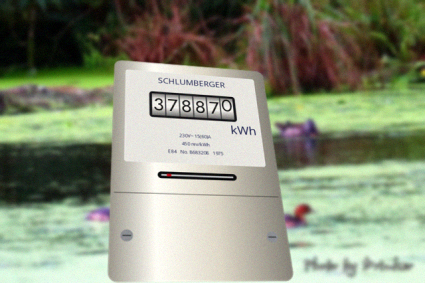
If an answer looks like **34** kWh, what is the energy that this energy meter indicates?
**378870** kWh
